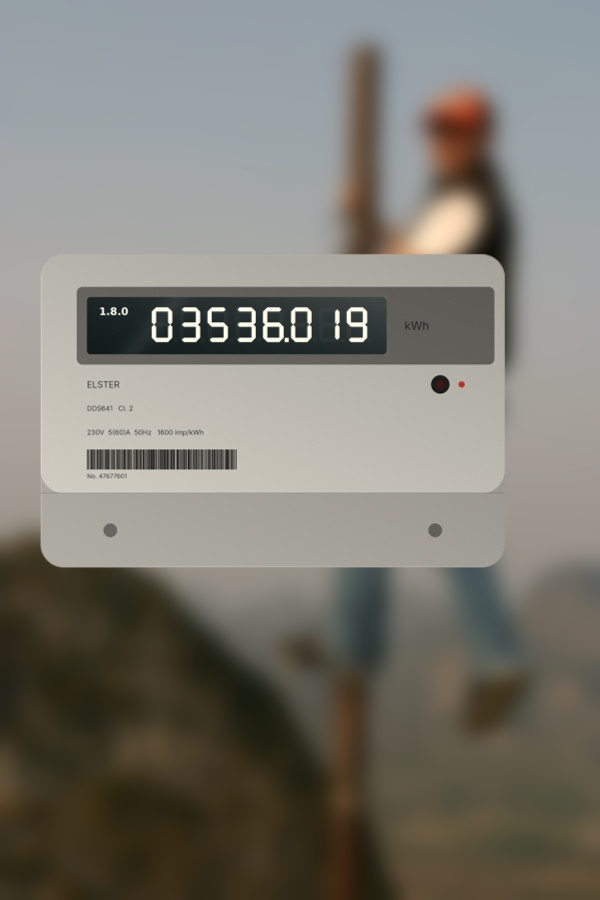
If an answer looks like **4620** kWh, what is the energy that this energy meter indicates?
**3536.019** kWh
